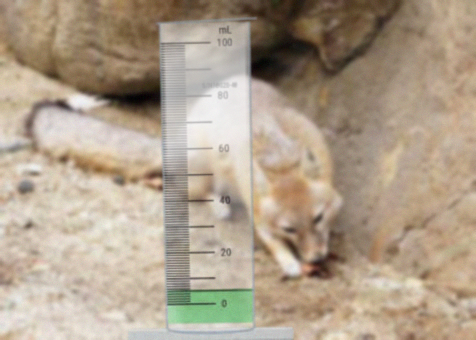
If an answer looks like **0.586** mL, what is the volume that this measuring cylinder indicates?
**5** mL
